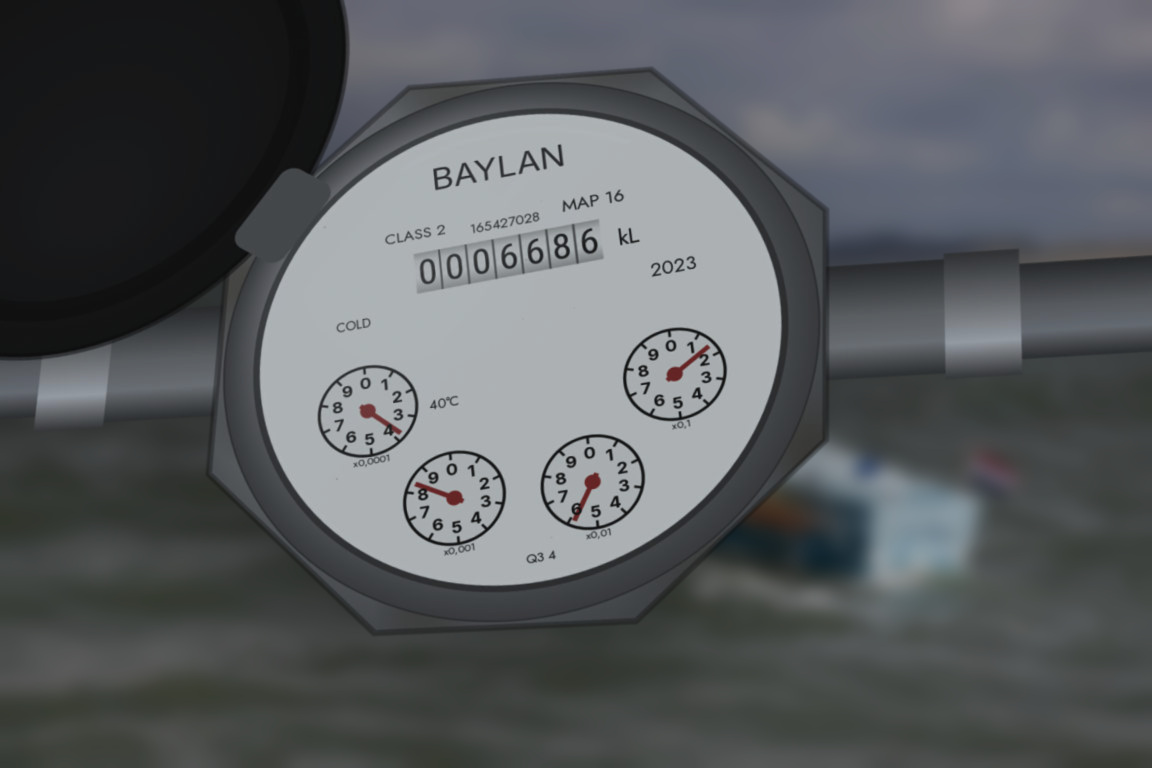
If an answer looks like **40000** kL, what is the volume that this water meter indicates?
**6686.1583** kL
